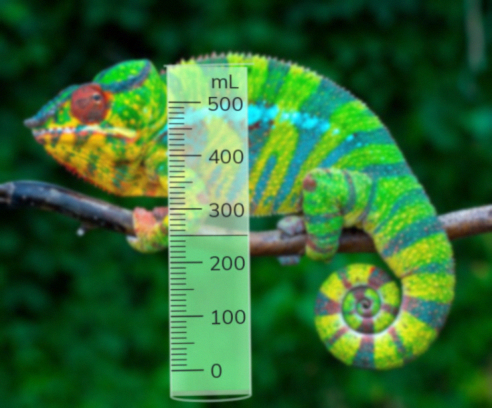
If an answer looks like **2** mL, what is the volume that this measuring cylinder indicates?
**250** mL
